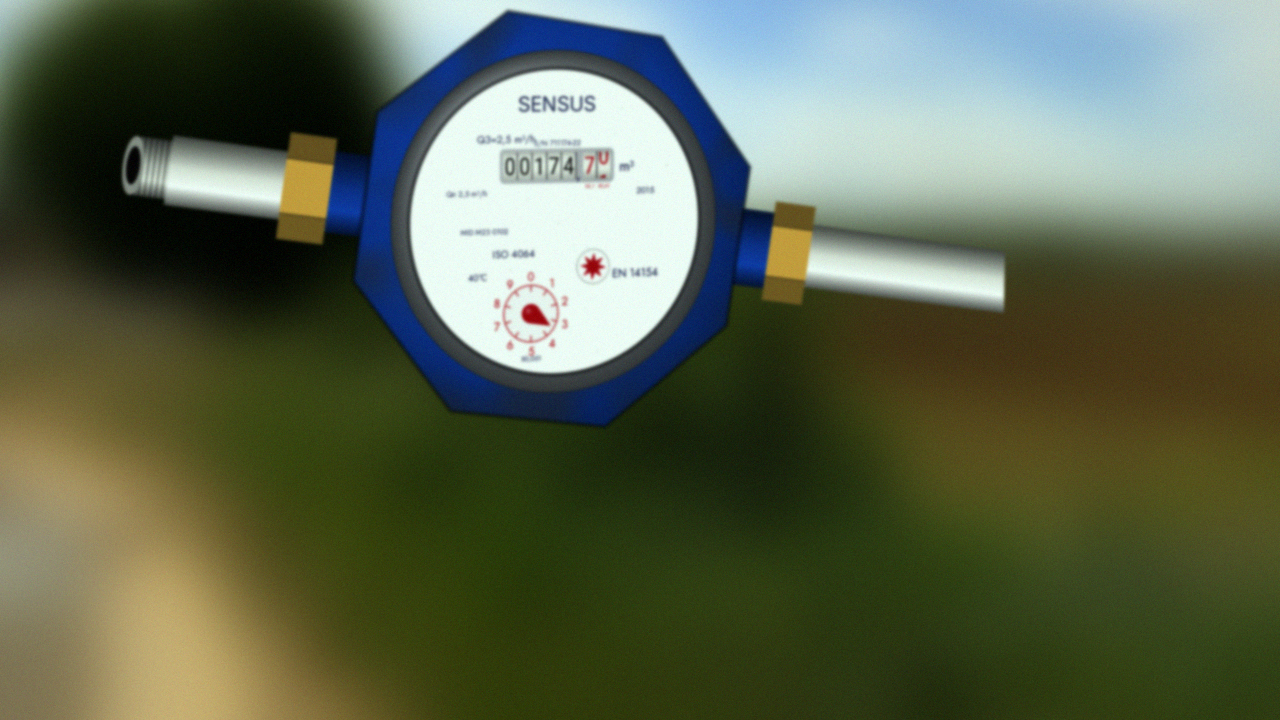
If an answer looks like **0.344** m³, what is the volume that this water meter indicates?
**174.703** m³
